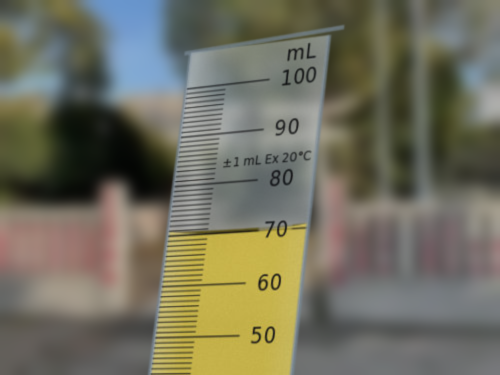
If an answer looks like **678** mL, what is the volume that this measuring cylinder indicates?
**70** mL
